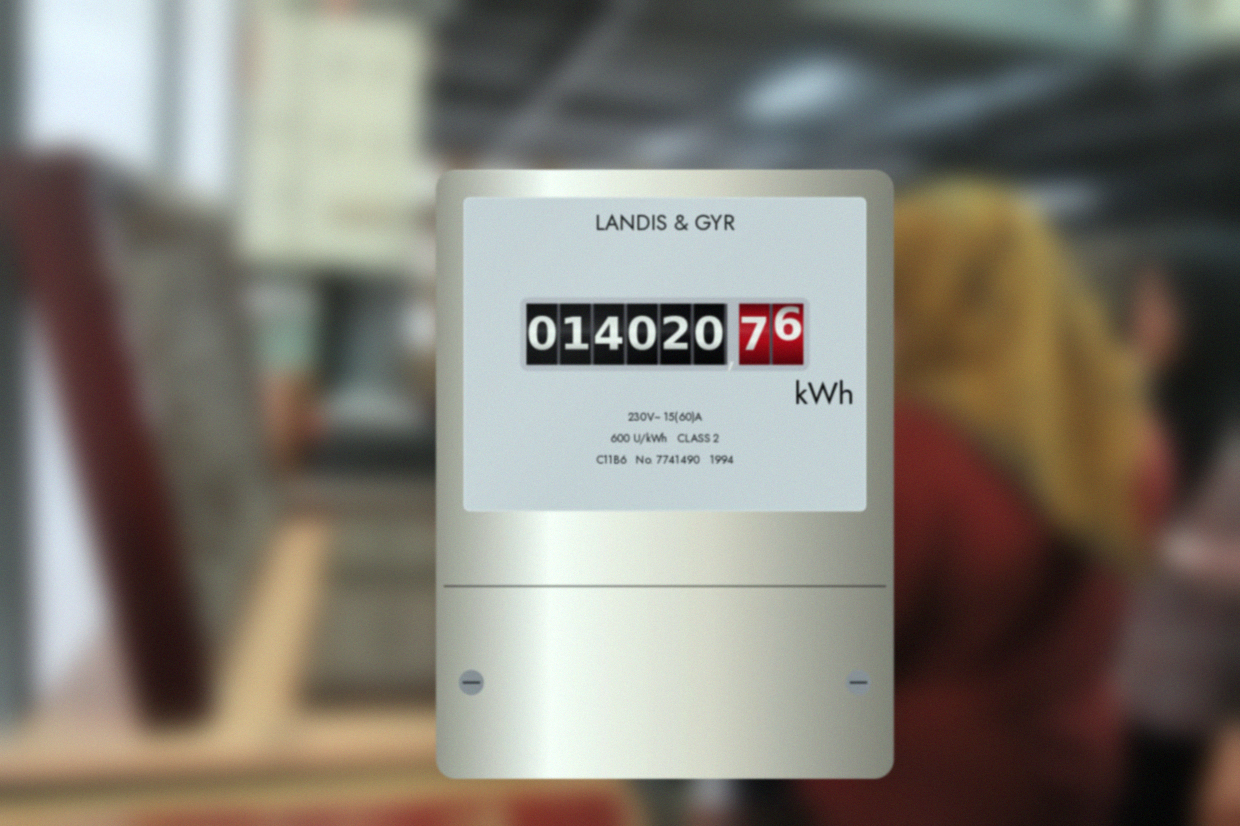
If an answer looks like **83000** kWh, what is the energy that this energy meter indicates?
**14020.76** kWh
